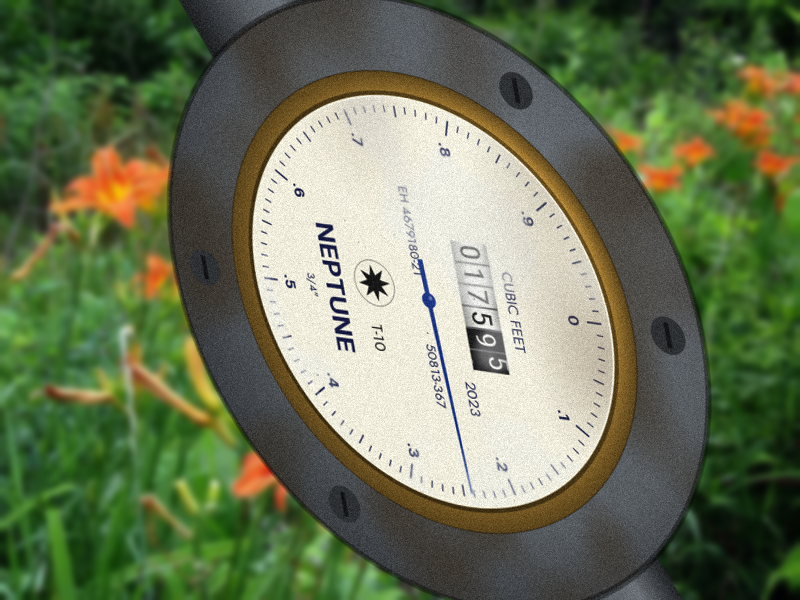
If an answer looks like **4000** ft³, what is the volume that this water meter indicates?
**17595.24** ft³
